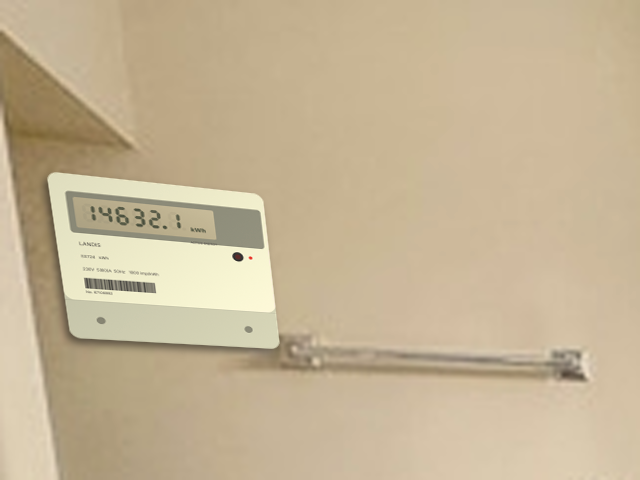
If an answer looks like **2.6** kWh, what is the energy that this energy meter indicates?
**14632.1** kWh
